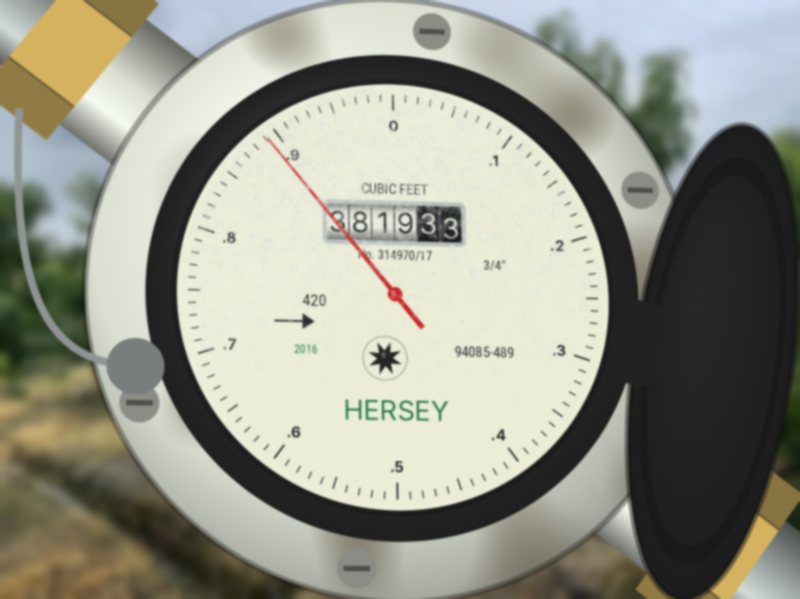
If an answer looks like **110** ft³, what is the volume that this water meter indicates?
**381932.89** ft³
